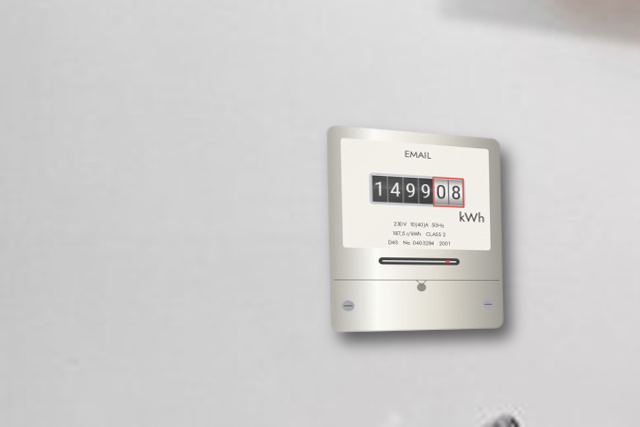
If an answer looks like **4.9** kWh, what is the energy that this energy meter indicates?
**1499.08** kWh
